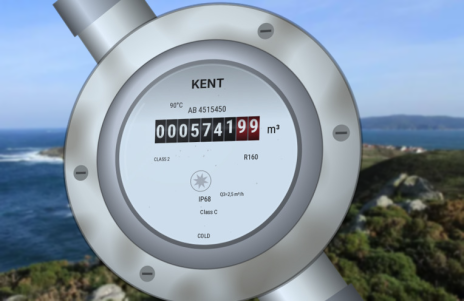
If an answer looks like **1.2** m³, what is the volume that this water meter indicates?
**5741.99** m³
